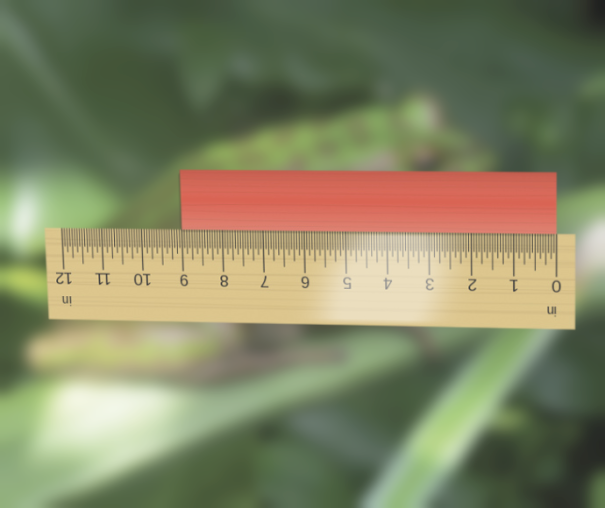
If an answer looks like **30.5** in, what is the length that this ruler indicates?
**9** in
